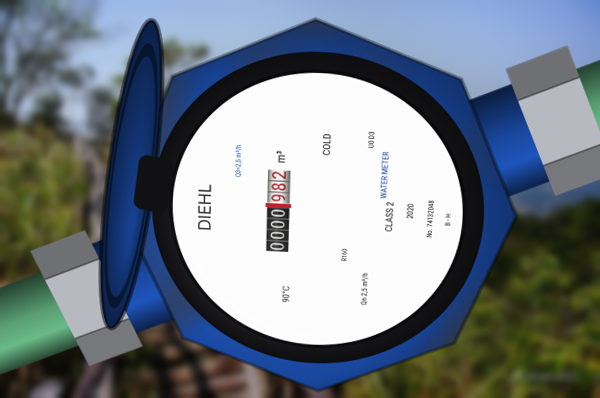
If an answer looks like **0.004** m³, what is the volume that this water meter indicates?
**0.982** m³
